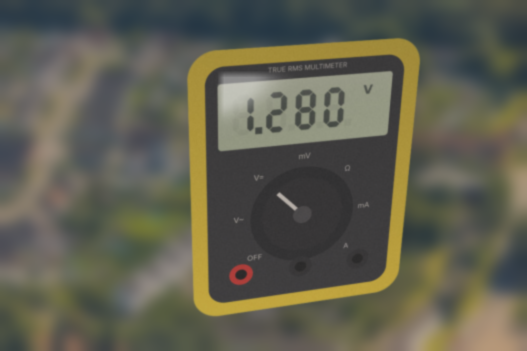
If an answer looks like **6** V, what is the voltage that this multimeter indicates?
**1.280** V
